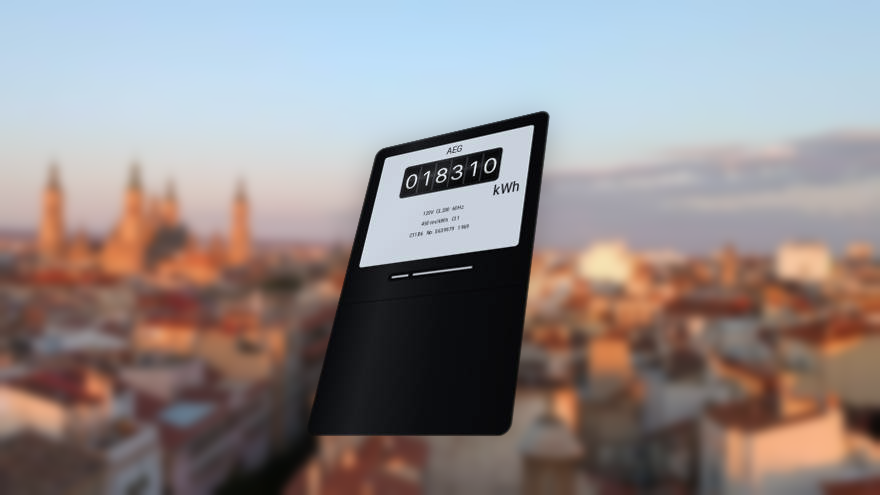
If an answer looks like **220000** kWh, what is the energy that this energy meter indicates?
**18310** kWh
